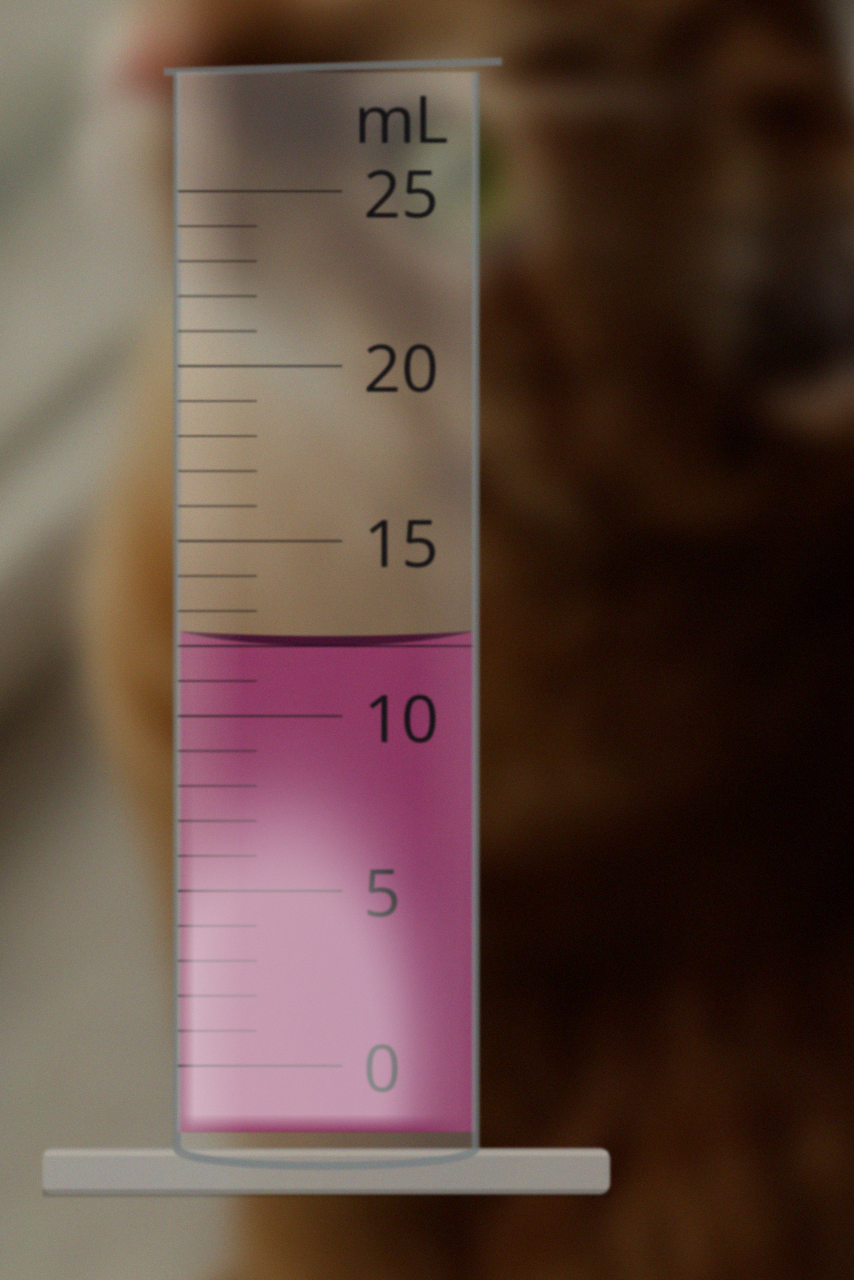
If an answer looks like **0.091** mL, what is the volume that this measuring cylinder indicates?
**12** mL
